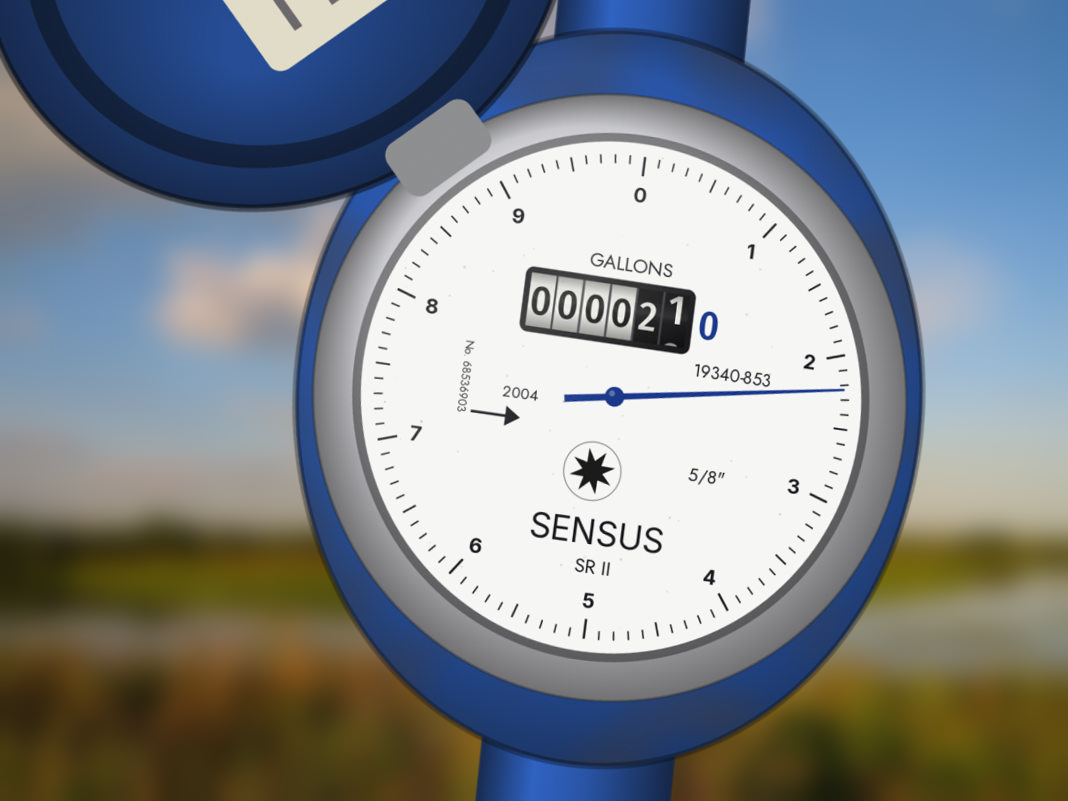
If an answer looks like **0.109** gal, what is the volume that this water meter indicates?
**212.2** gal
